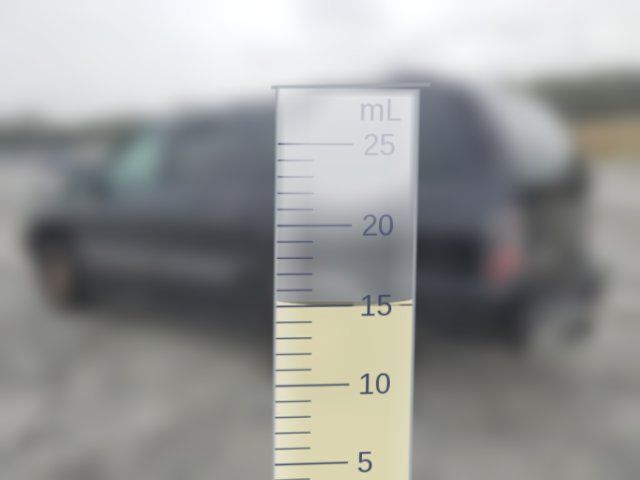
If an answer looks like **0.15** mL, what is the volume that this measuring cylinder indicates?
**15** mL
